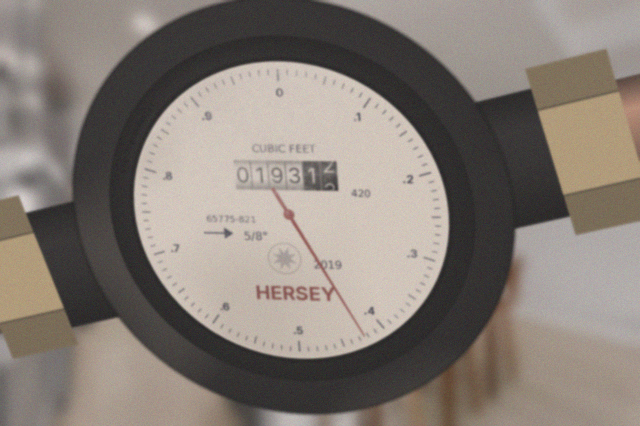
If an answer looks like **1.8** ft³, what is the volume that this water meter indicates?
**19312.42** ft³
